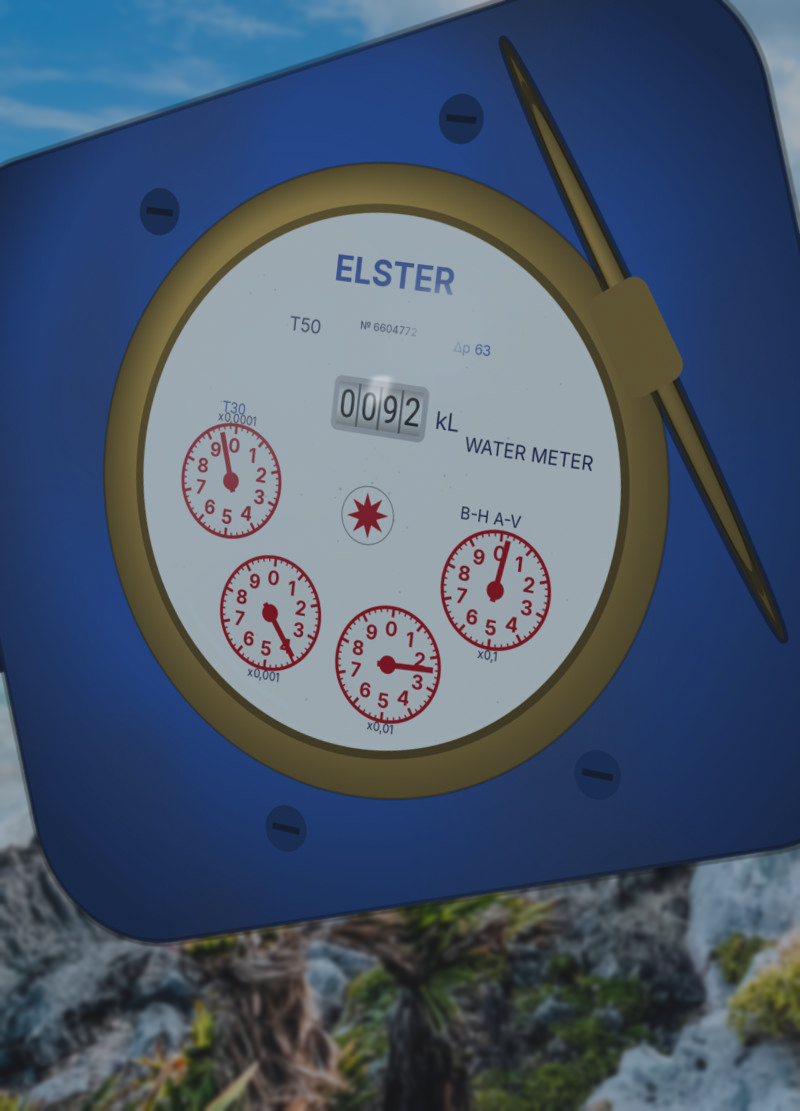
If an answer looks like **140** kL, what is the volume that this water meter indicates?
**92.0239** kL
